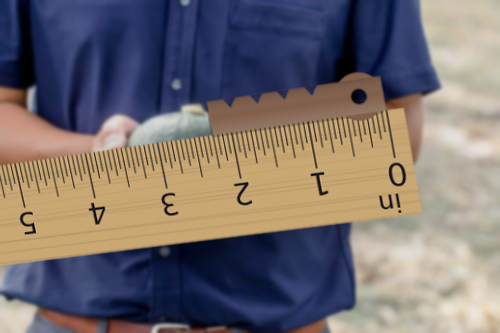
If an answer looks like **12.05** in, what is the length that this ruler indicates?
**2.25** in
